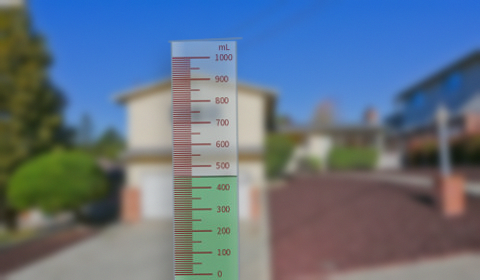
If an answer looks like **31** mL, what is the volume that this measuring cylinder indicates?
**450** mL
